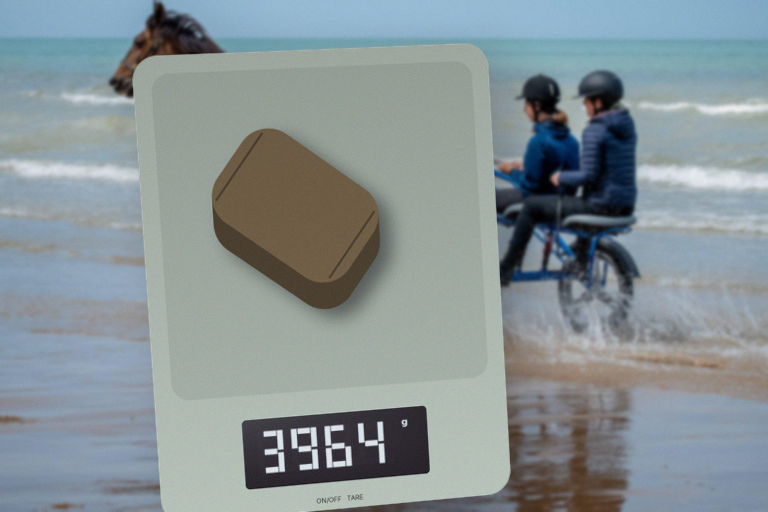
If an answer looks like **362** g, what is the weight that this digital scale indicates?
**3964** g
